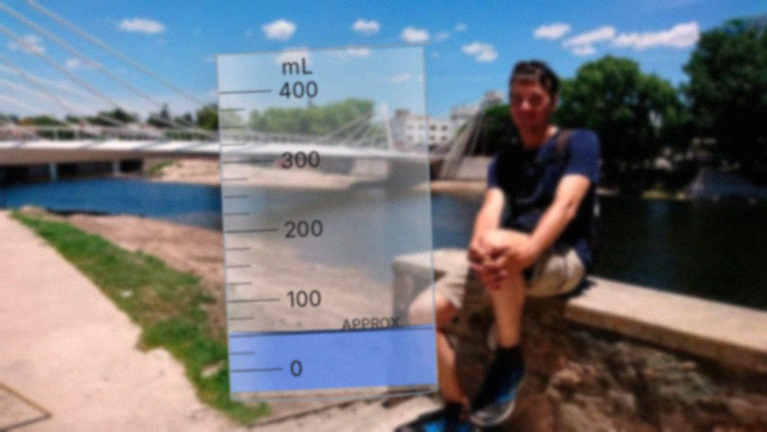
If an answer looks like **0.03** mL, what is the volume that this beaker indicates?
**50** mL
